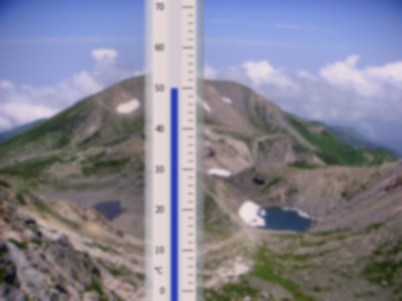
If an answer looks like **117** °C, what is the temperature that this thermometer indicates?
**50** °C
